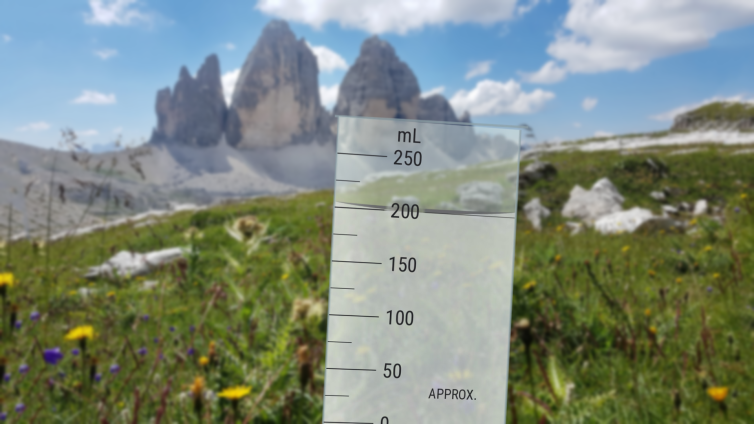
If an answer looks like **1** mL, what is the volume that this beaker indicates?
**200** mL
